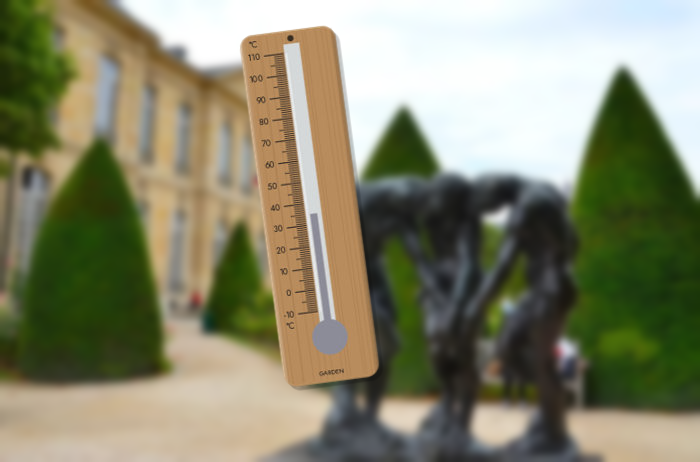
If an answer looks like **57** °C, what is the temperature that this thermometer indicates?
**35** °C
